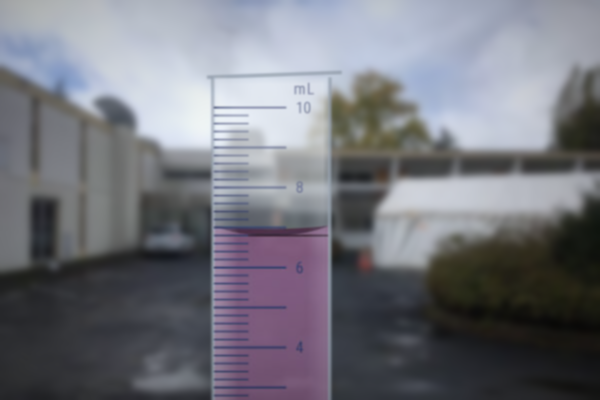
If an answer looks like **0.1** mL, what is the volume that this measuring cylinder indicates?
**6.8** mL
